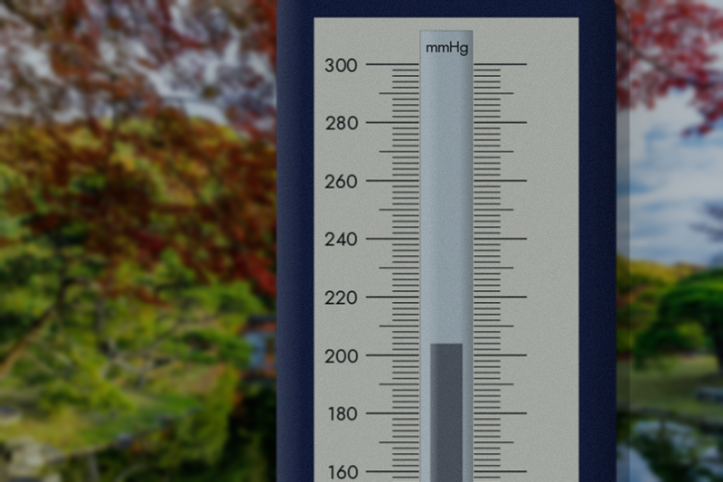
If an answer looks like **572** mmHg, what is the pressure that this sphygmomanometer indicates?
**204** mmHg
